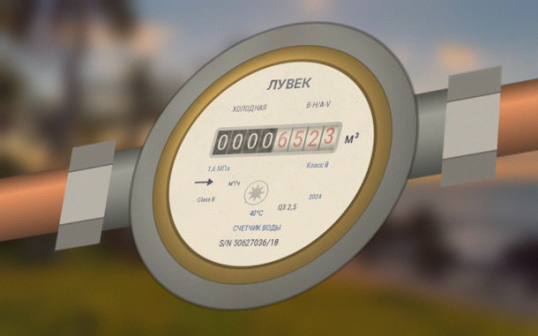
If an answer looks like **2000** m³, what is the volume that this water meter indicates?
**0.6523** m³
